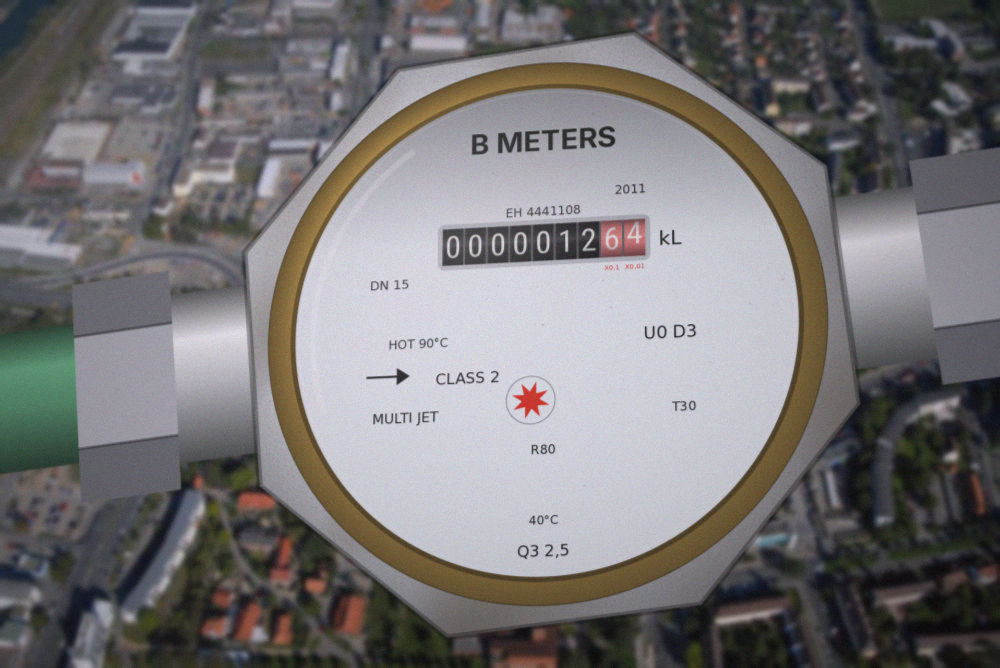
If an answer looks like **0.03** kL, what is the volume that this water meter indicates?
**12.64** kL
